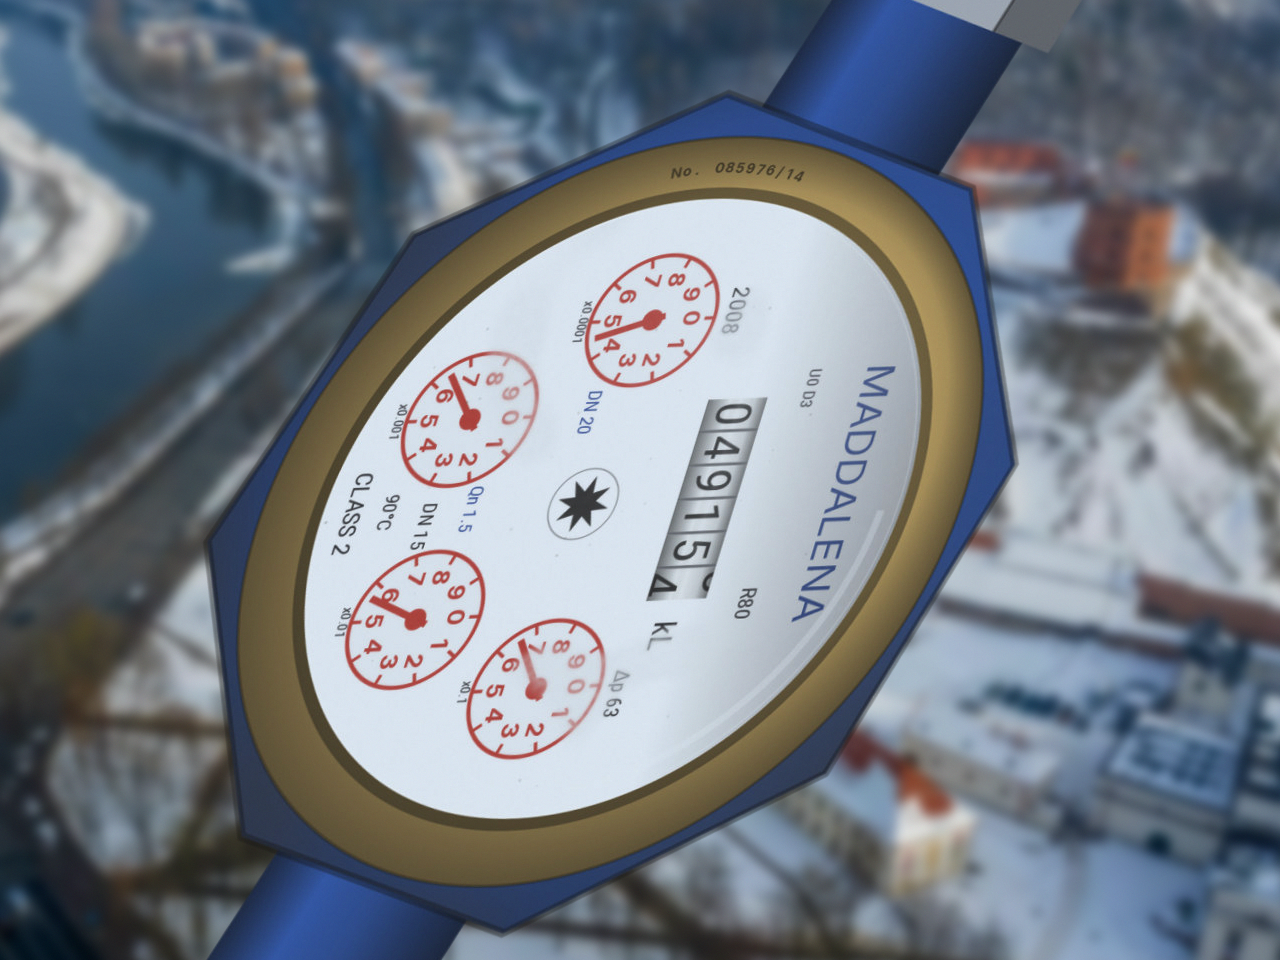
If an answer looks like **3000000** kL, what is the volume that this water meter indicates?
**49153.6564** kL
